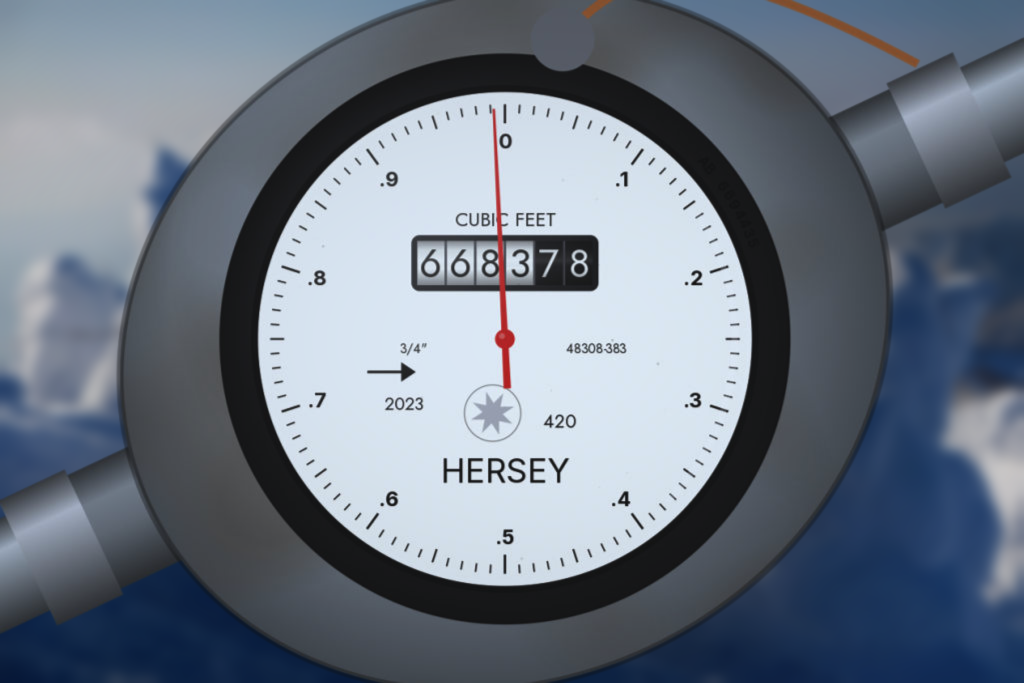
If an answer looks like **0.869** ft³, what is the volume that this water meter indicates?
**668377.99** ft³
